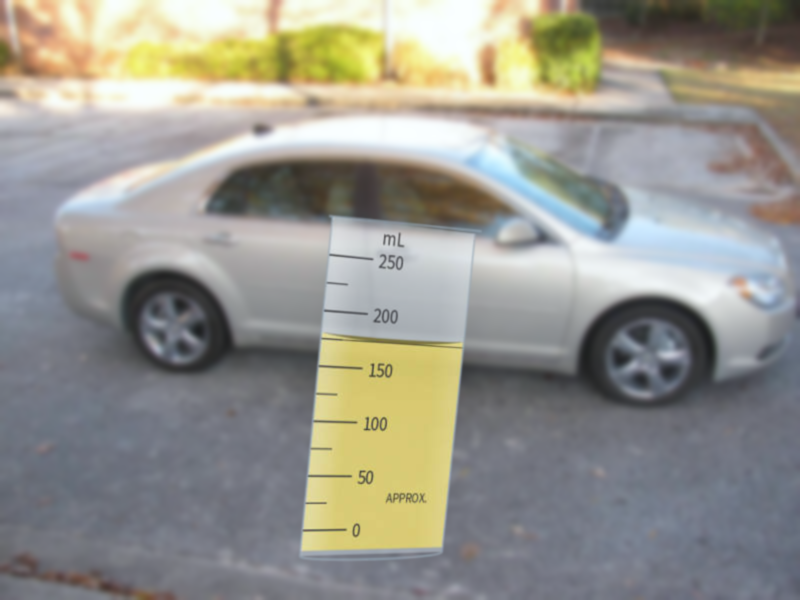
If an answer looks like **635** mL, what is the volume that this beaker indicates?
**175** mL
